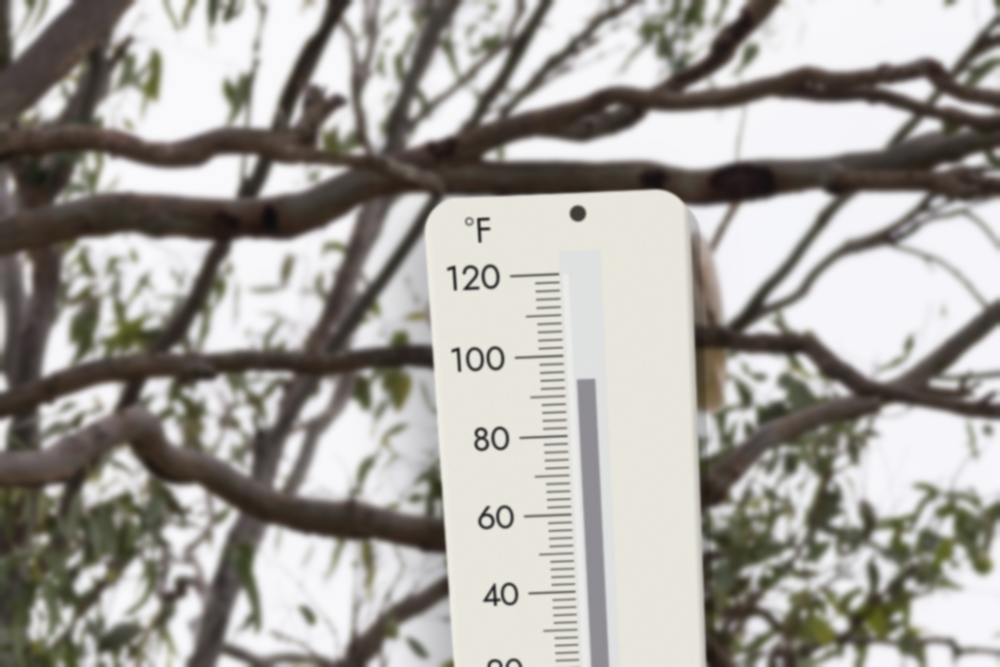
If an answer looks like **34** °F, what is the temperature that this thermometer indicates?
**94** °F
